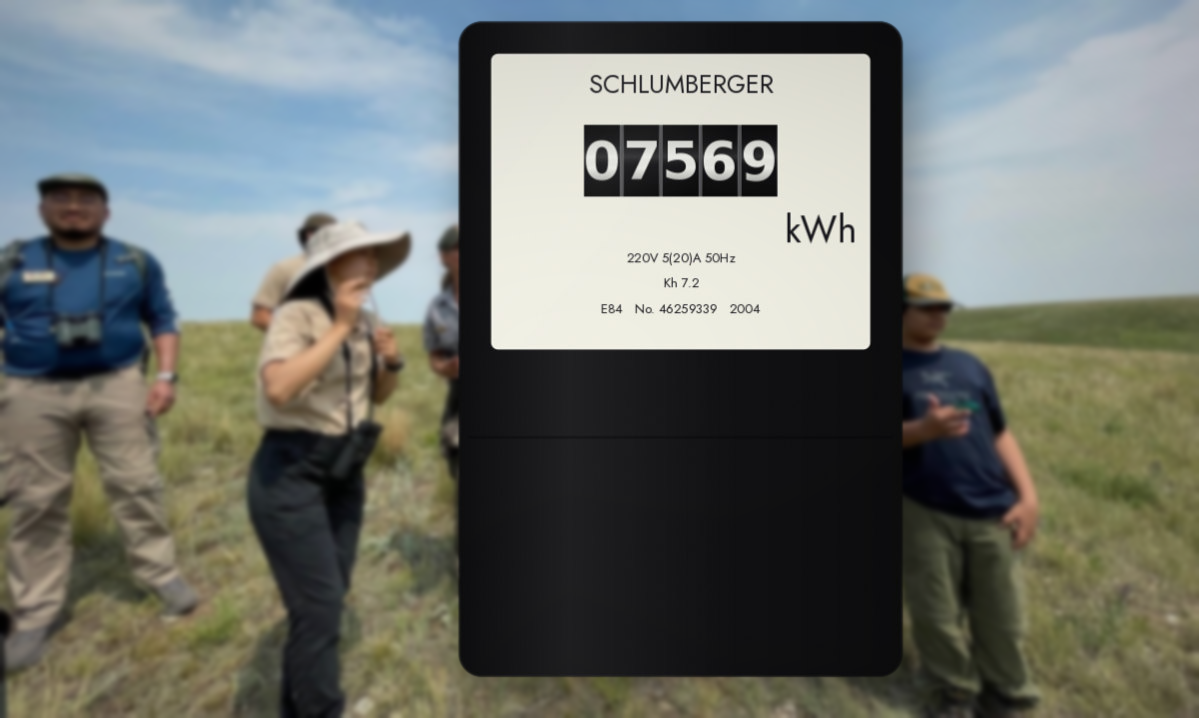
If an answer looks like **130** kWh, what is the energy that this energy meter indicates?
**7569** kWh
